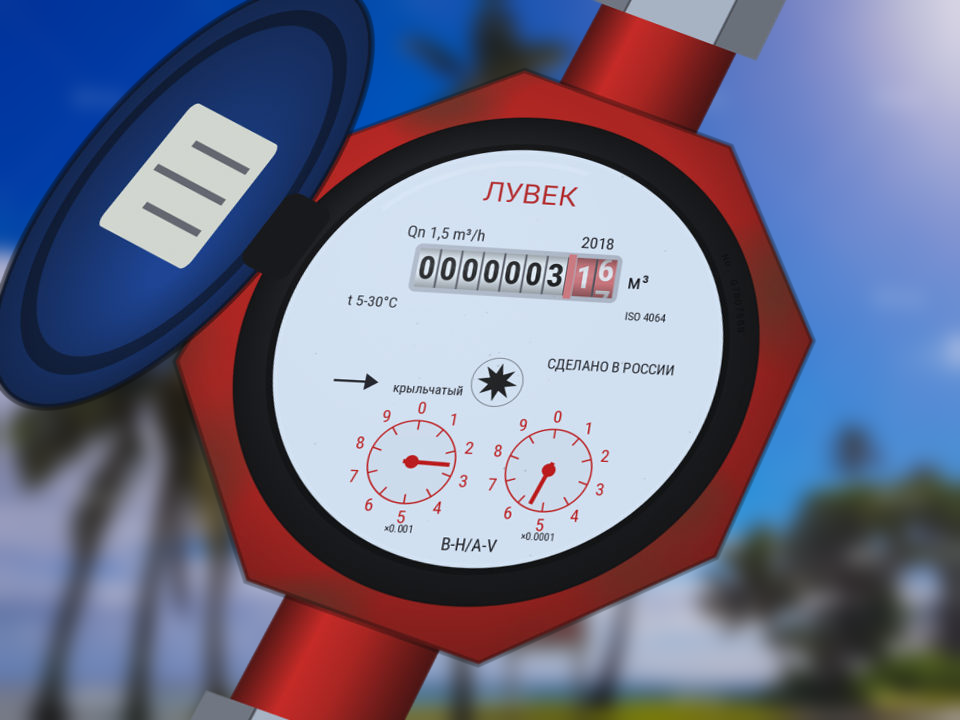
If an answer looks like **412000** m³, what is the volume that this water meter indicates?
**3.1625** m³
